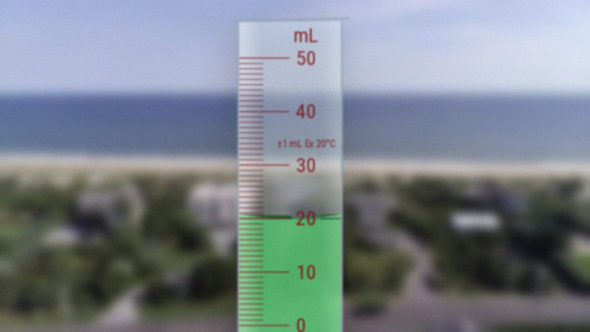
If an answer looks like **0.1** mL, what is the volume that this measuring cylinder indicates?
**20** mL
